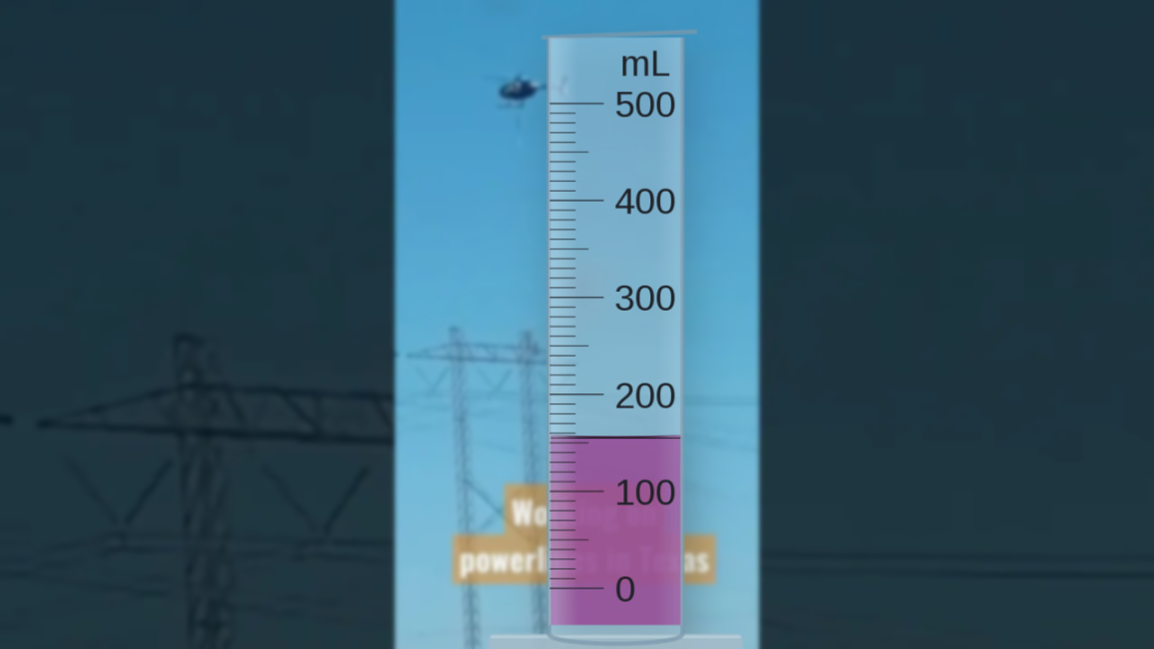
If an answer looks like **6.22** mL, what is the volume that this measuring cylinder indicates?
**155** mL
